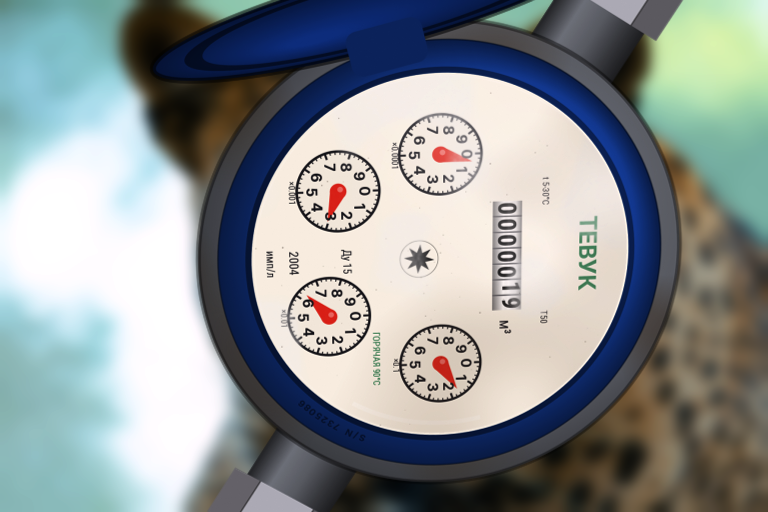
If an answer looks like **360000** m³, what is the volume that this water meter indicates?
**19.1630** m³
